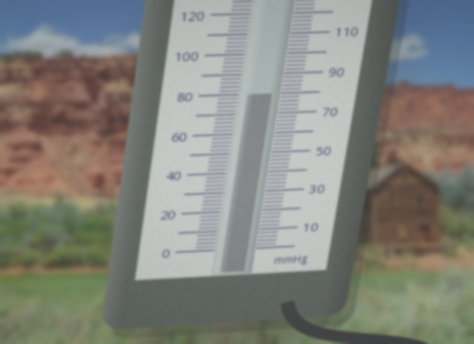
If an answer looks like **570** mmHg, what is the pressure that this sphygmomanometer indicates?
**80** mmHg
